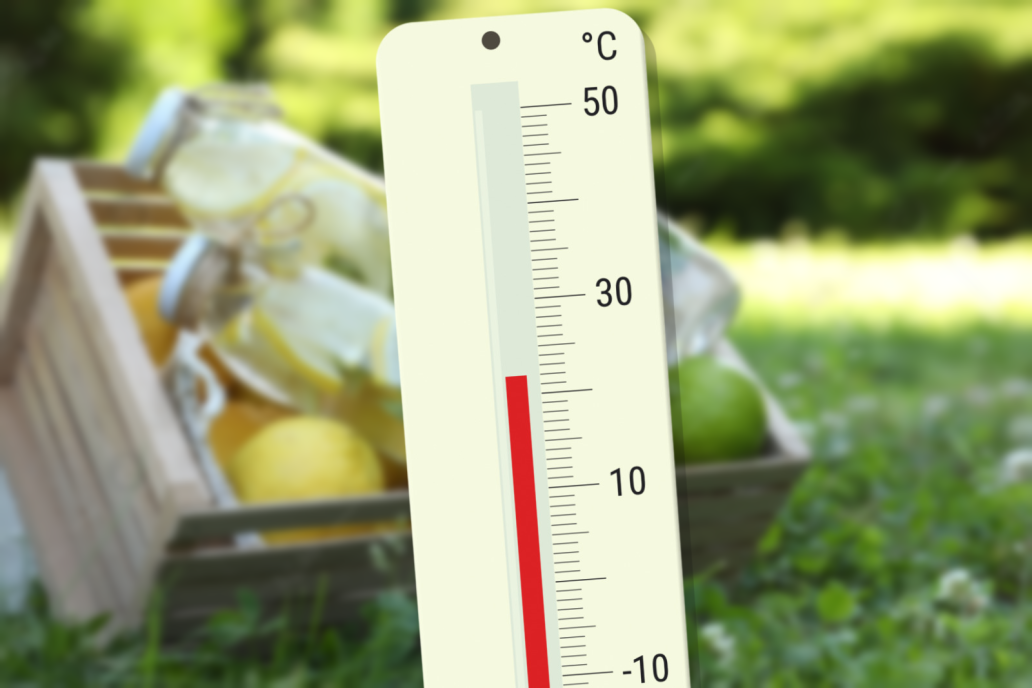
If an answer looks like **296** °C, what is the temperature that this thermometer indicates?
**22** °C
